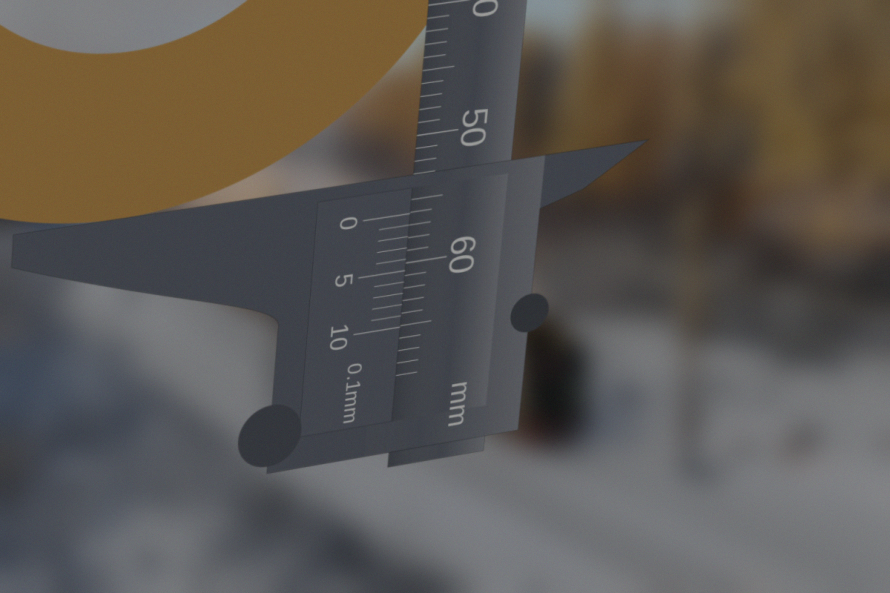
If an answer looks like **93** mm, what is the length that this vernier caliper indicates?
**56.1** mm
